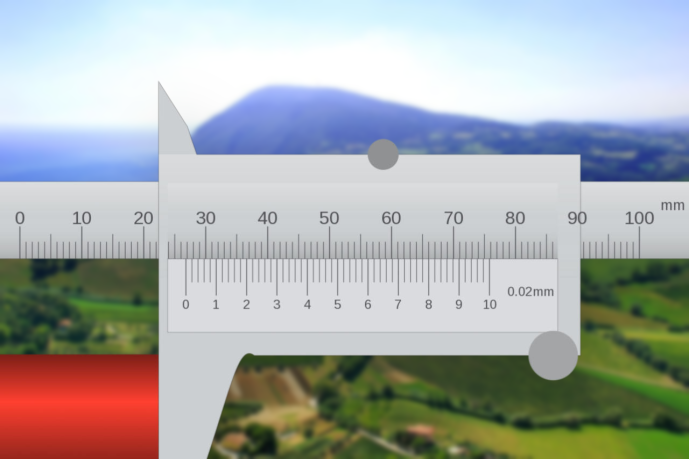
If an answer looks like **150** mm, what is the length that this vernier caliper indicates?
**26.8** mm
